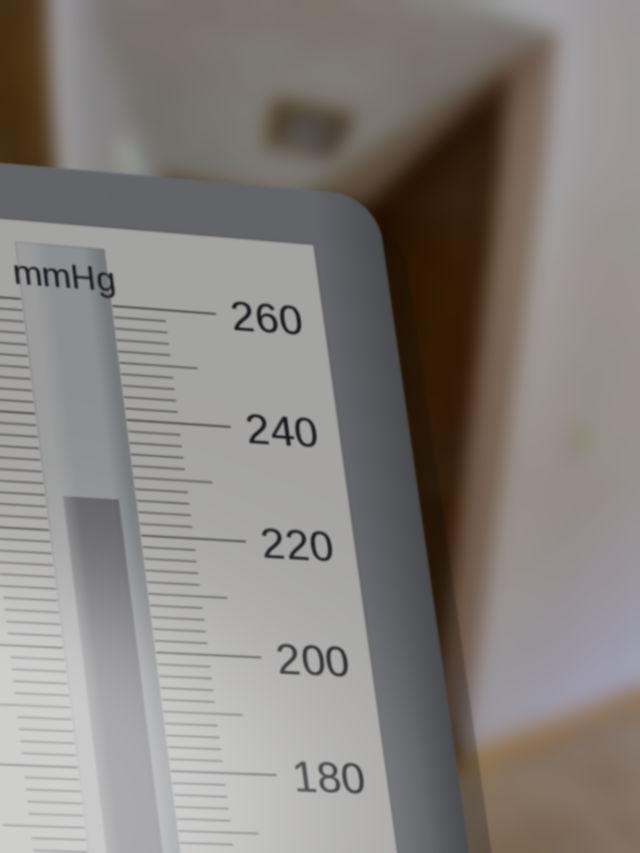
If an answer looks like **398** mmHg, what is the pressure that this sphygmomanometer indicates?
**226** mmHg
